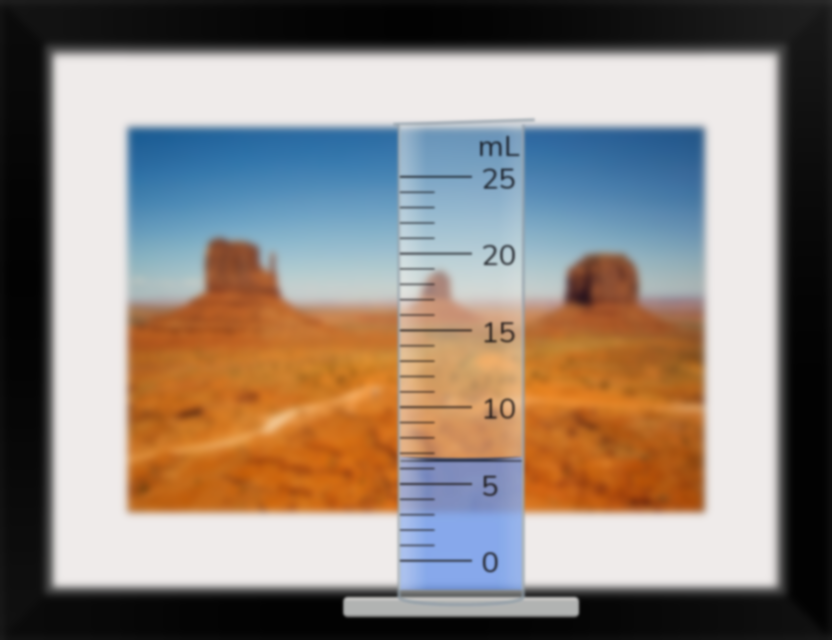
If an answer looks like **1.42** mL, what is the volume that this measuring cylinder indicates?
**6.5** mL
